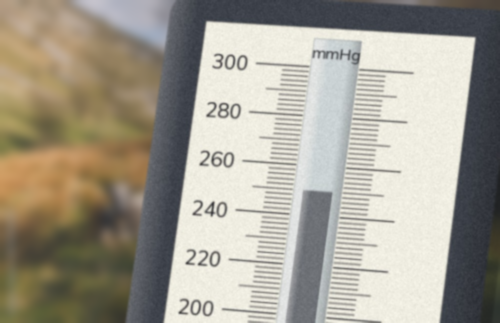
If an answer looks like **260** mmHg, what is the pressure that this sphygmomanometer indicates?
**250** mmHg
